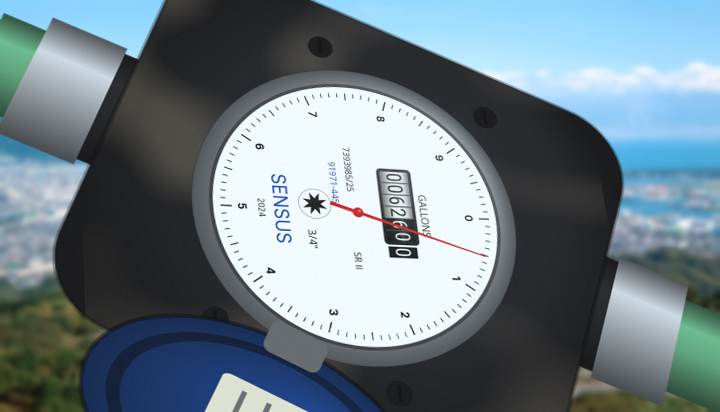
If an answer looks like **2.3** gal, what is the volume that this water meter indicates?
**62600.5** gal
